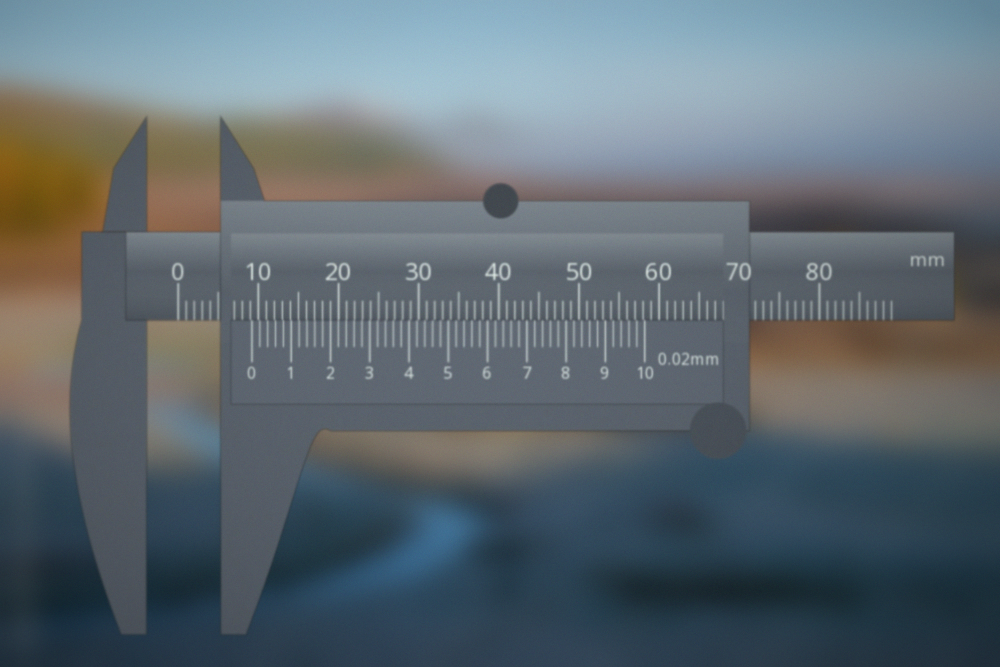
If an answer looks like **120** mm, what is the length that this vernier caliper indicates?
**9.2** mm
